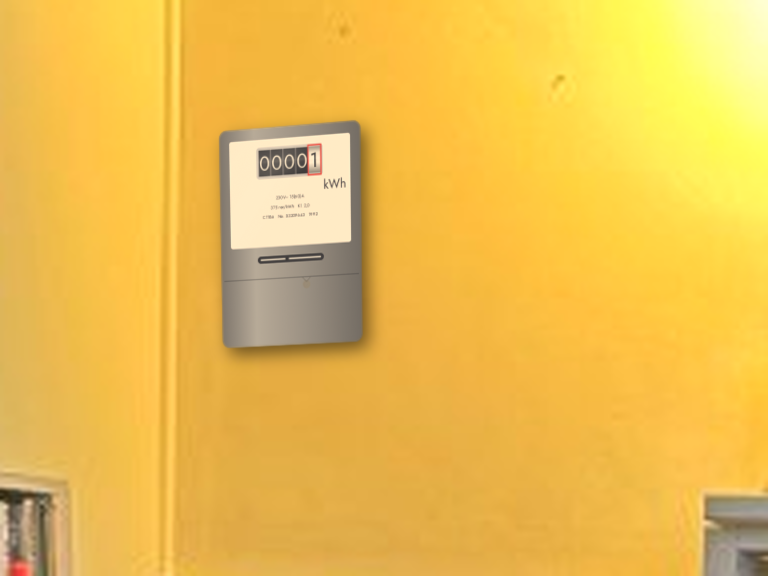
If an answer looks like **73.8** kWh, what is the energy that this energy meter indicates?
**0.1** kWh
